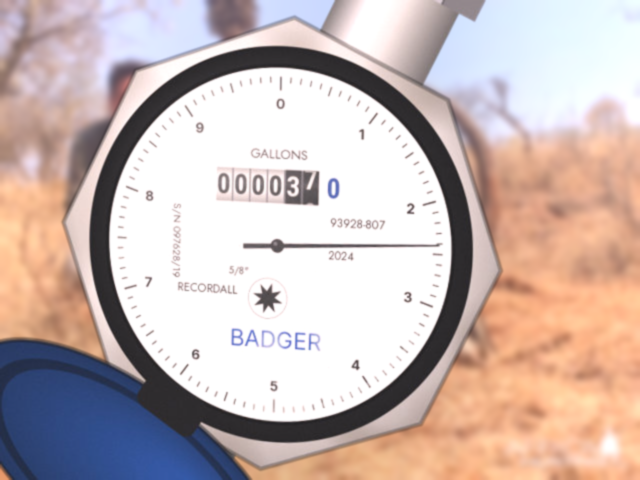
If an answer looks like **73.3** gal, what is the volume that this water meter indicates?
**372.4** gal
